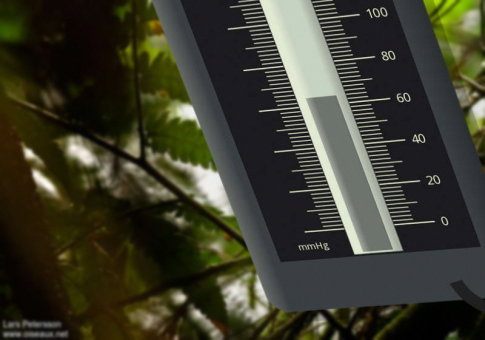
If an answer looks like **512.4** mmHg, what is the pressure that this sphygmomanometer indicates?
**64** mmHg
